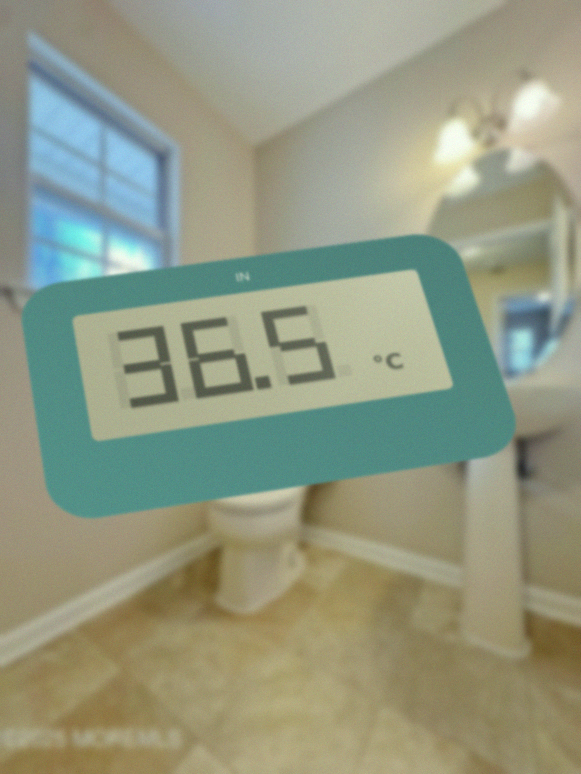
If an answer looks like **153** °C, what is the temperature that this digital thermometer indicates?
**36.5** °C
